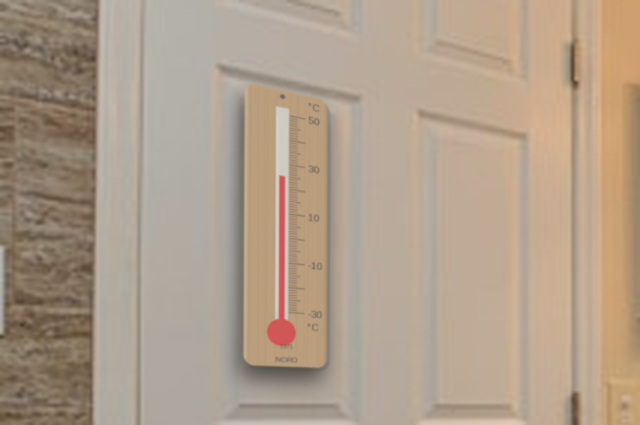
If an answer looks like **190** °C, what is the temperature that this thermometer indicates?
**25** °C
